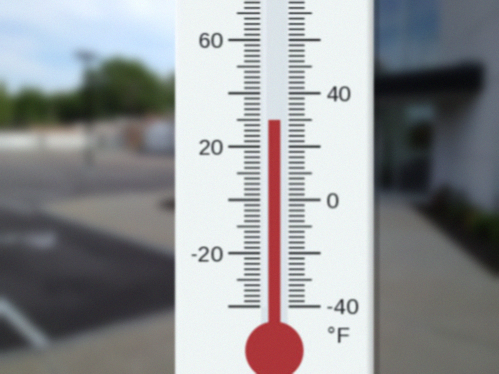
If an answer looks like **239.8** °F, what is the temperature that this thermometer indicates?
**30** °F
